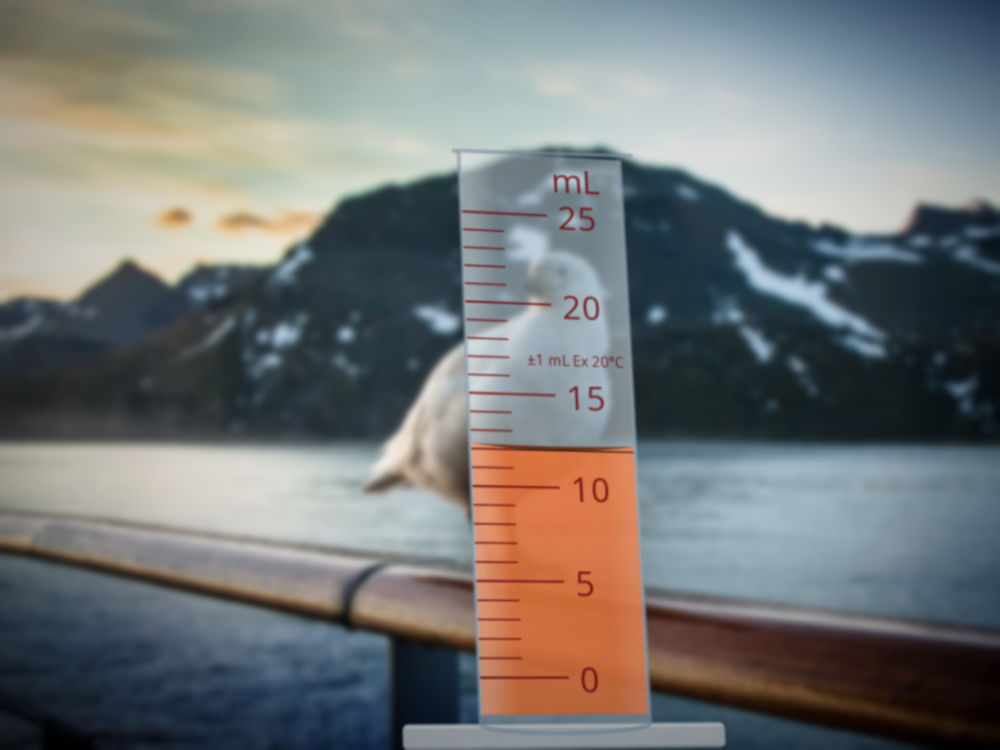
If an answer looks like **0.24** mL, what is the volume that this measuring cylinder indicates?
**12** mL
